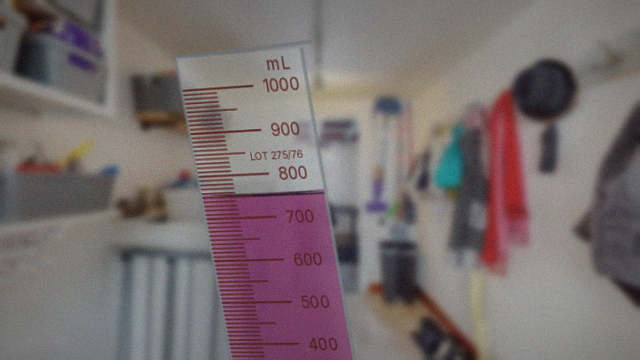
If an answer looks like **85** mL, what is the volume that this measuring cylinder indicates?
**750** mL
